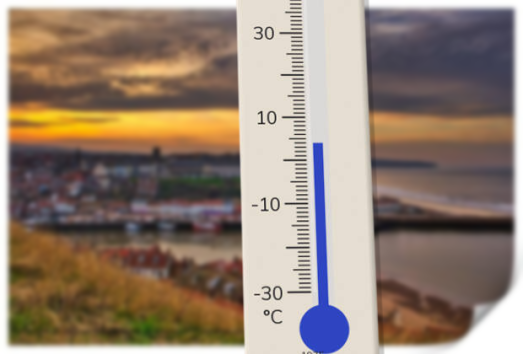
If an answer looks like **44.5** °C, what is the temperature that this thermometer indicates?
**4** °C
